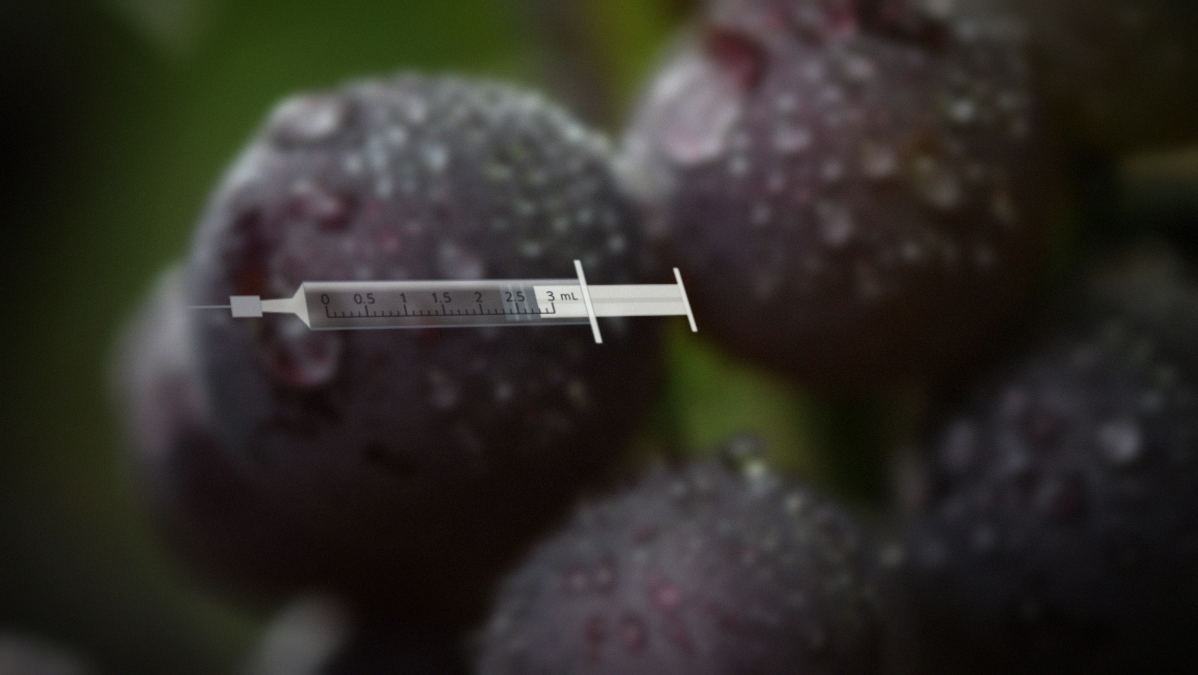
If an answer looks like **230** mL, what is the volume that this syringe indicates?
**2.3** mL
